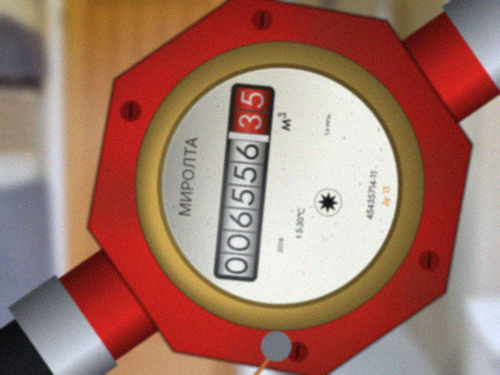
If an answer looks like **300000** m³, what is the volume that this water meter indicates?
**6556.35** m³
